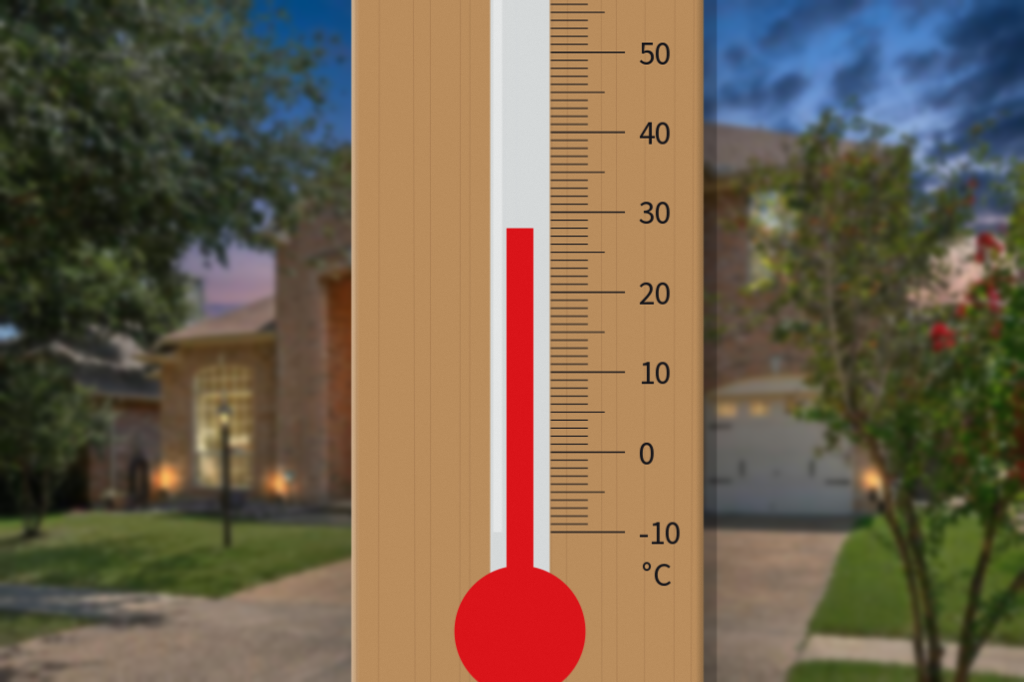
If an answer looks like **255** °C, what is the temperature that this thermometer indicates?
**28** °C
